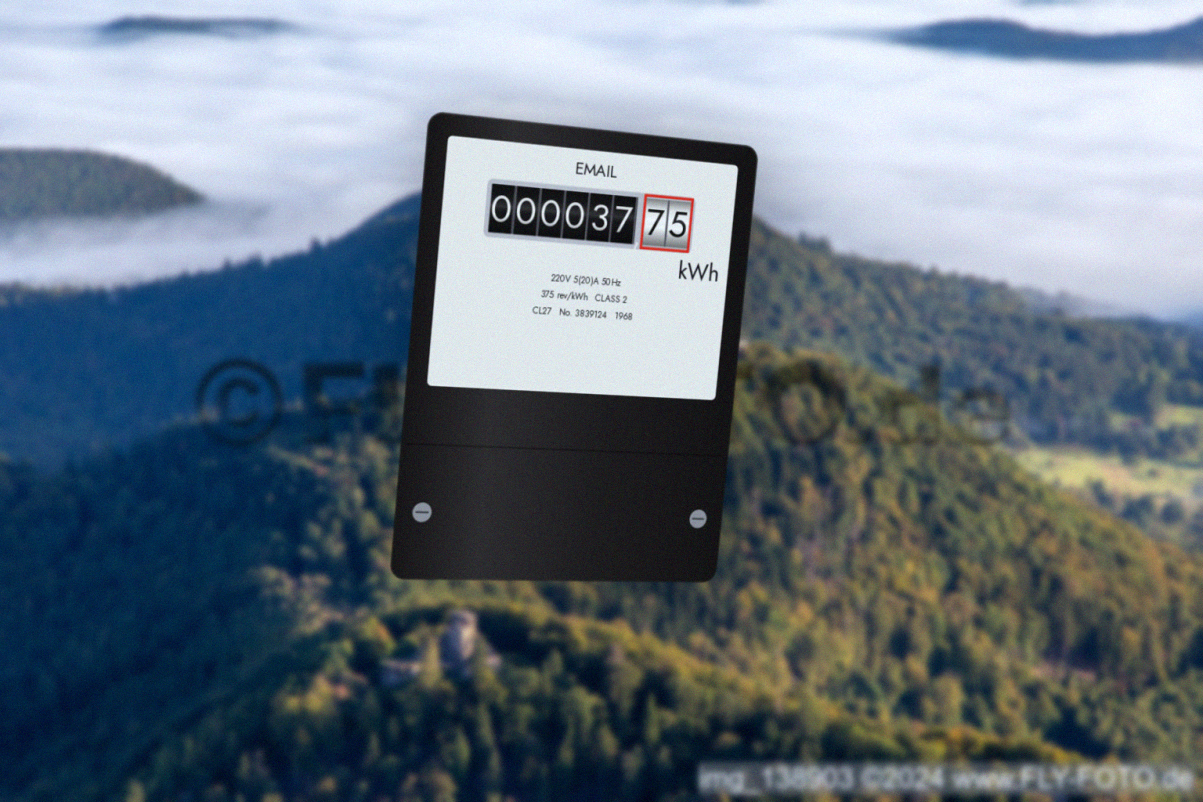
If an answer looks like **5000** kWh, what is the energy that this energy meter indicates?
**37.75** kWh
